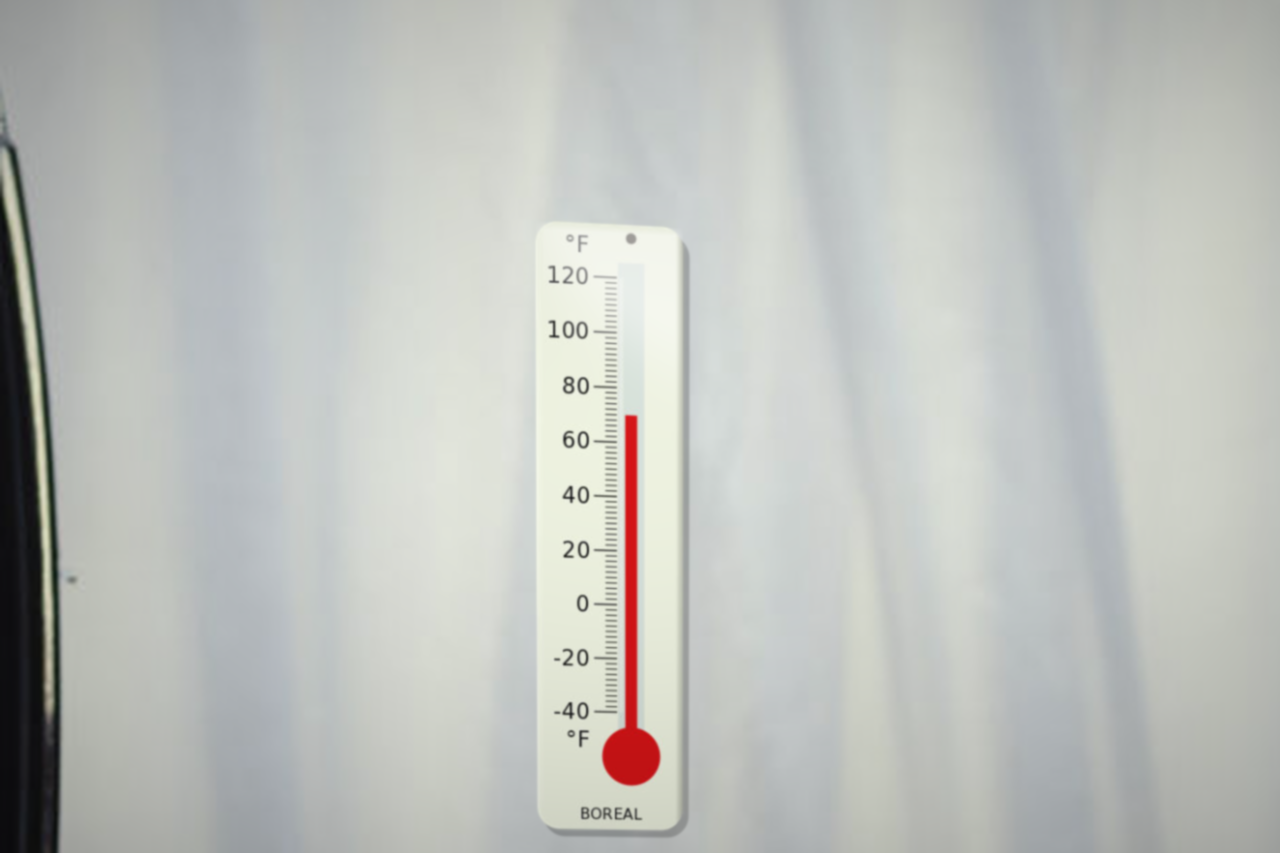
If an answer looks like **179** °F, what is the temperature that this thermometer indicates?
**70** °F
